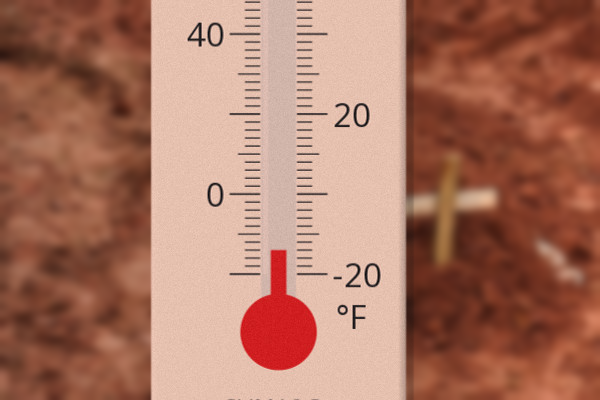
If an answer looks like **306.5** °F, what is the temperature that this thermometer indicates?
**-14** °F
